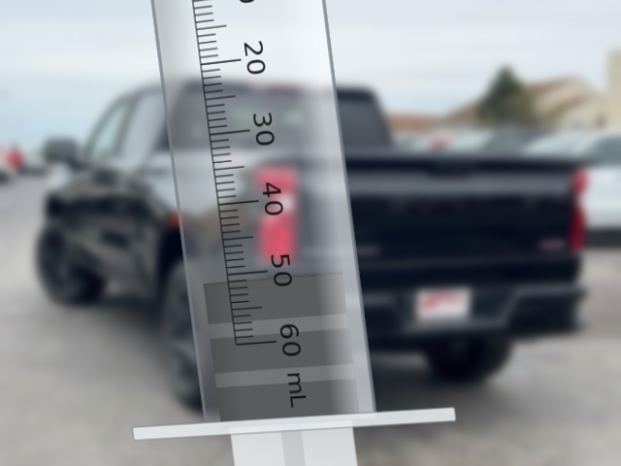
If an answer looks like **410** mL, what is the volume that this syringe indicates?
**51** mL
